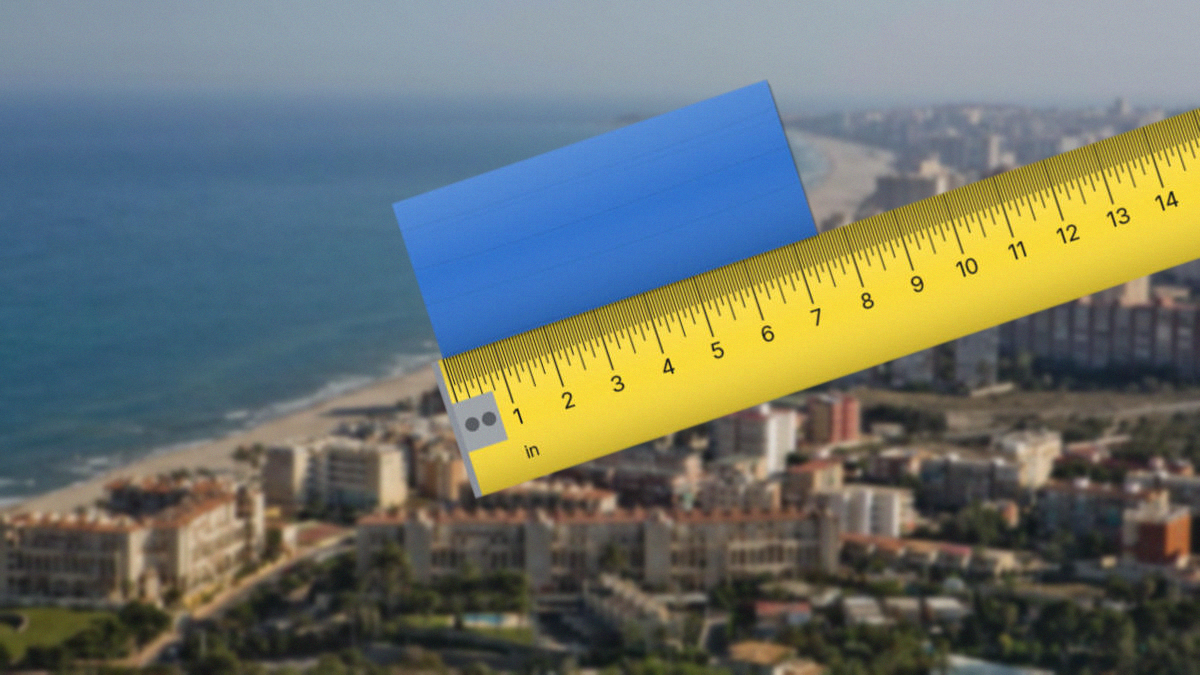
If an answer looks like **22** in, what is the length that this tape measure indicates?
**7.5** in
